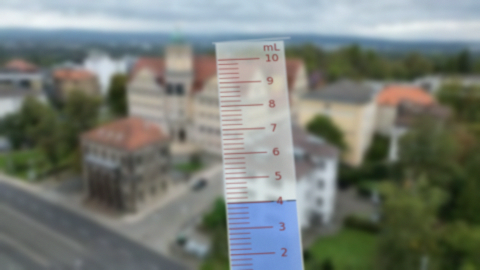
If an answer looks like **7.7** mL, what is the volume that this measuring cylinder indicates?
**4** mL
